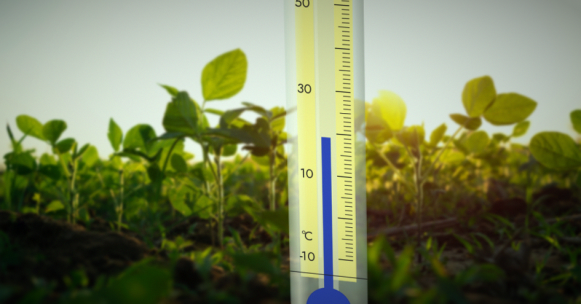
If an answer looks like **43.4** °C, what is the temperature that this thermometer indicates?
**19** °C
